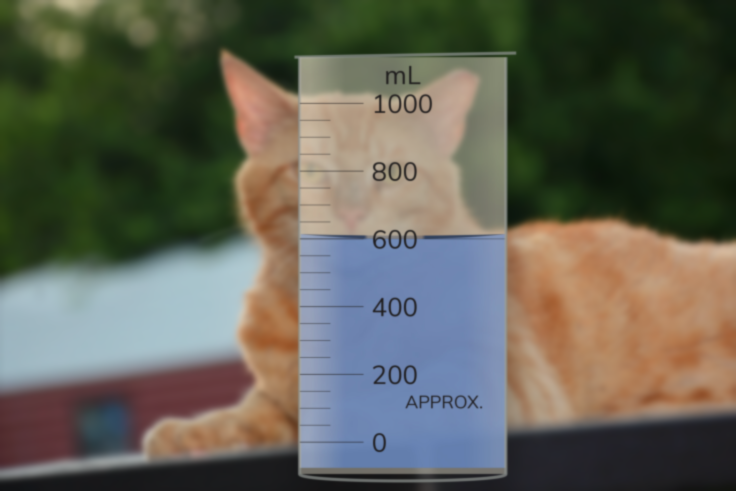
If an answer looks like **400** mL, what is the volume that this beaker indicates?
**600** mL
